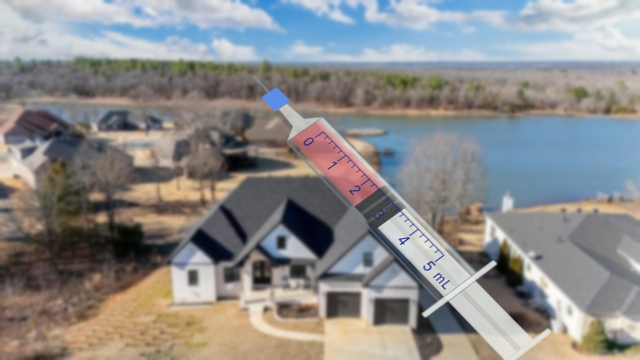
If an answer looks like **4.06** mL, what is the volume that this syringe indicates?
**2.4** mL
